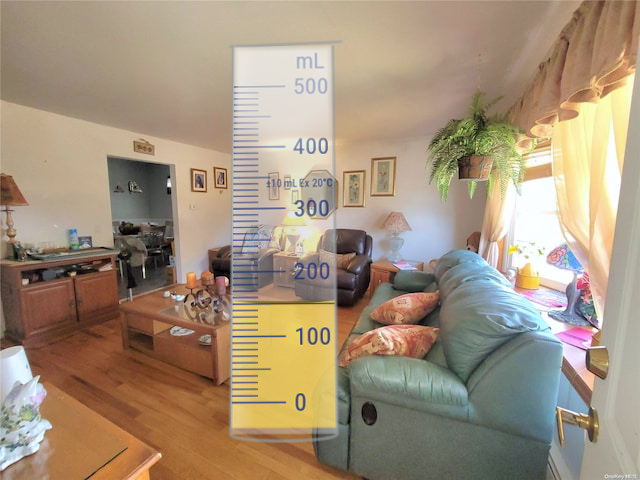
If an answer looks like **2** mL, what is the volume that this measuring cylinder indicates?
**150** mL
